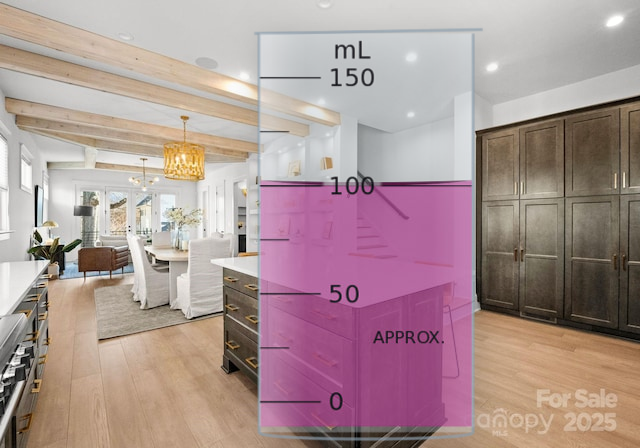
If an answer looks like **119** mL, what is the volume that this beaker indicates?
**100** mL
